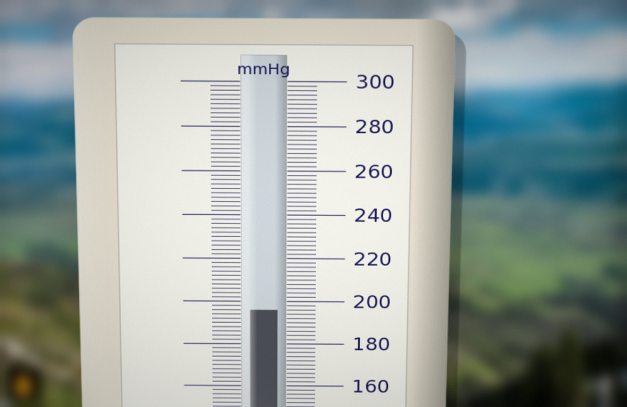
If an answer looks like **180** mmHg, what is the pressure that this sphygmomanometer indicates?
**196** mmHg
